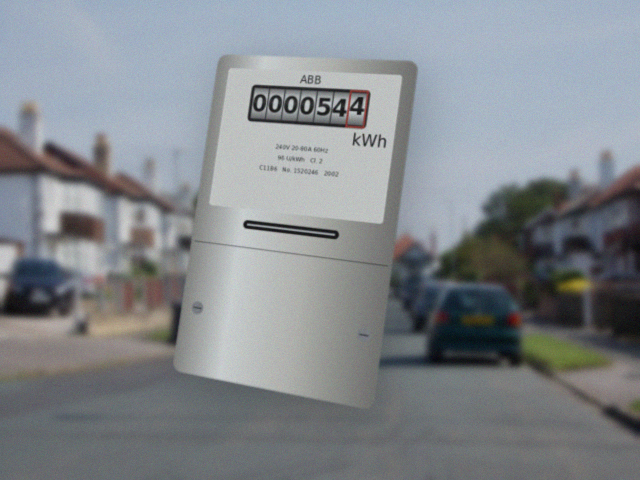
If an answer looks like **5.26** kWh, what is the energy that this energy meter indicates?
**54.4** kWh
